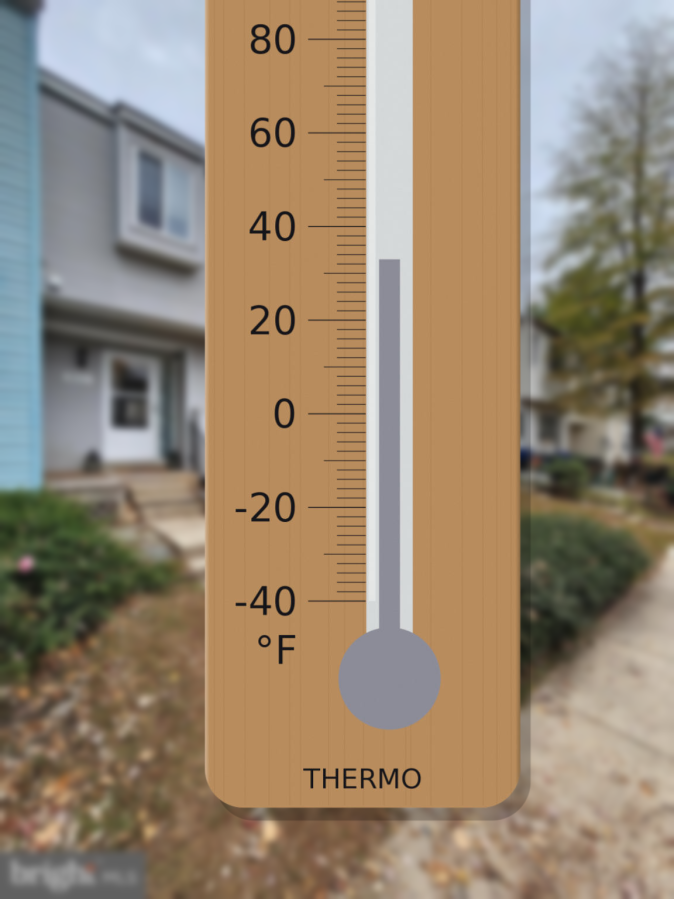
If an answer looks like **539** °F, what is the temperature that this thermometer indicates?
**33** °F
